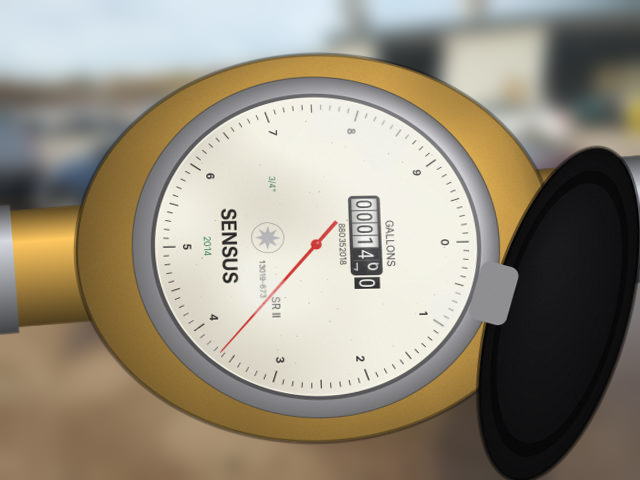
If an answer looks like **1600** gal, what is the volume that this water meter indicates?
**1463.6** gal
